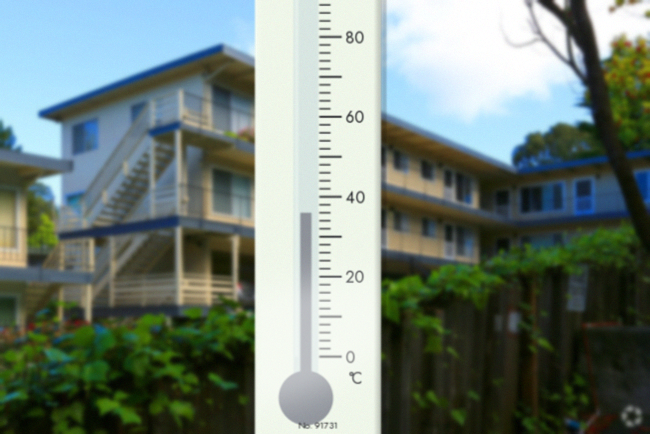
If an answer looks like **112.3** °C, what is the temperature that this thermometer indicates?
**36** °C
